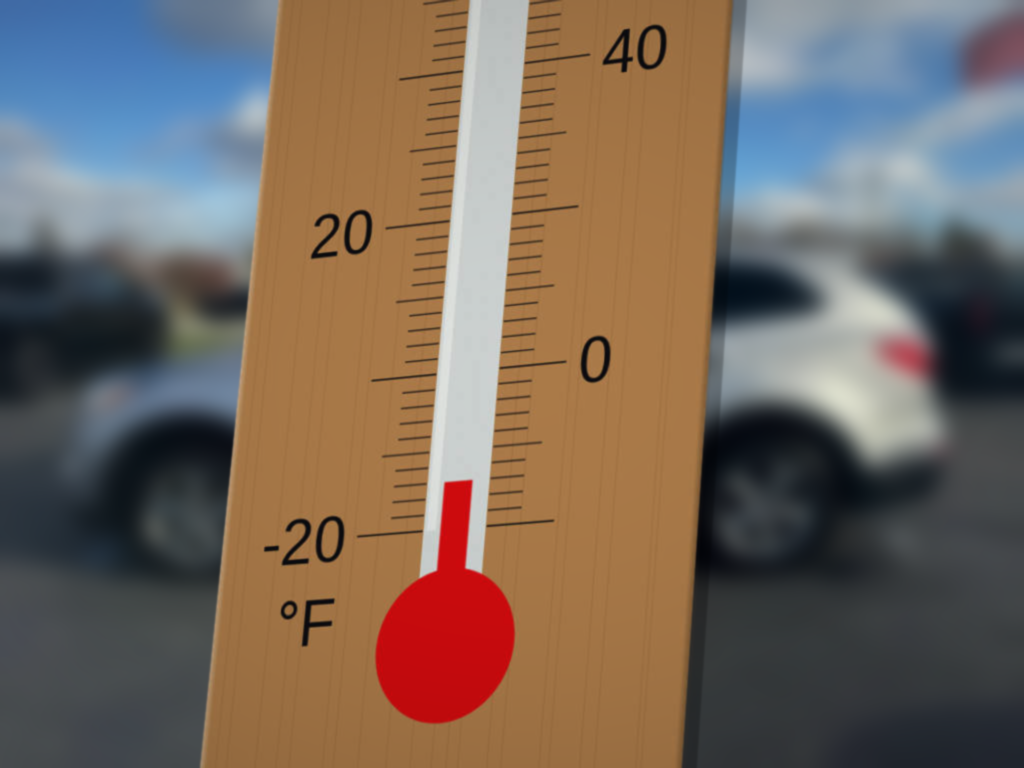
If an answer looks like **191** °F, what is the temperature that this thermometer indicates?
**-14** °F
